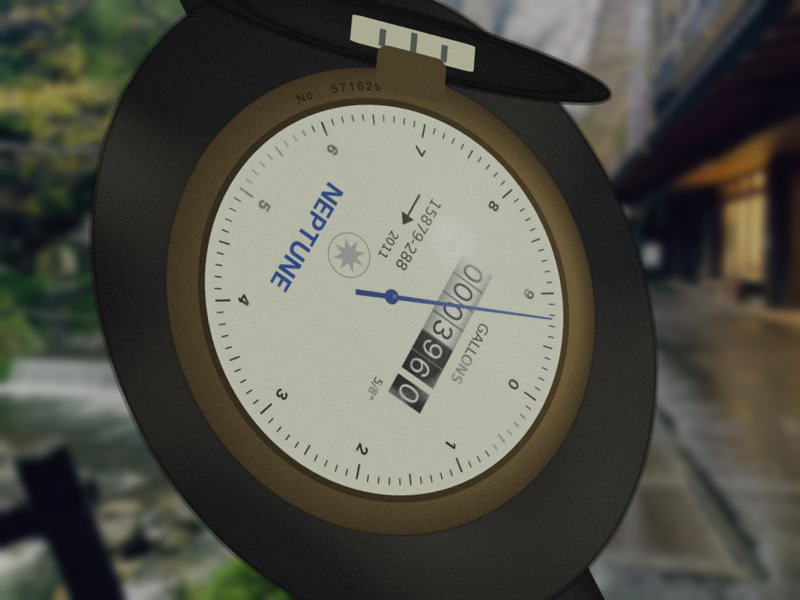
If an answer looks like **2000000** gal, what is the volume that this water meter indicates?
**3959.2** gal
